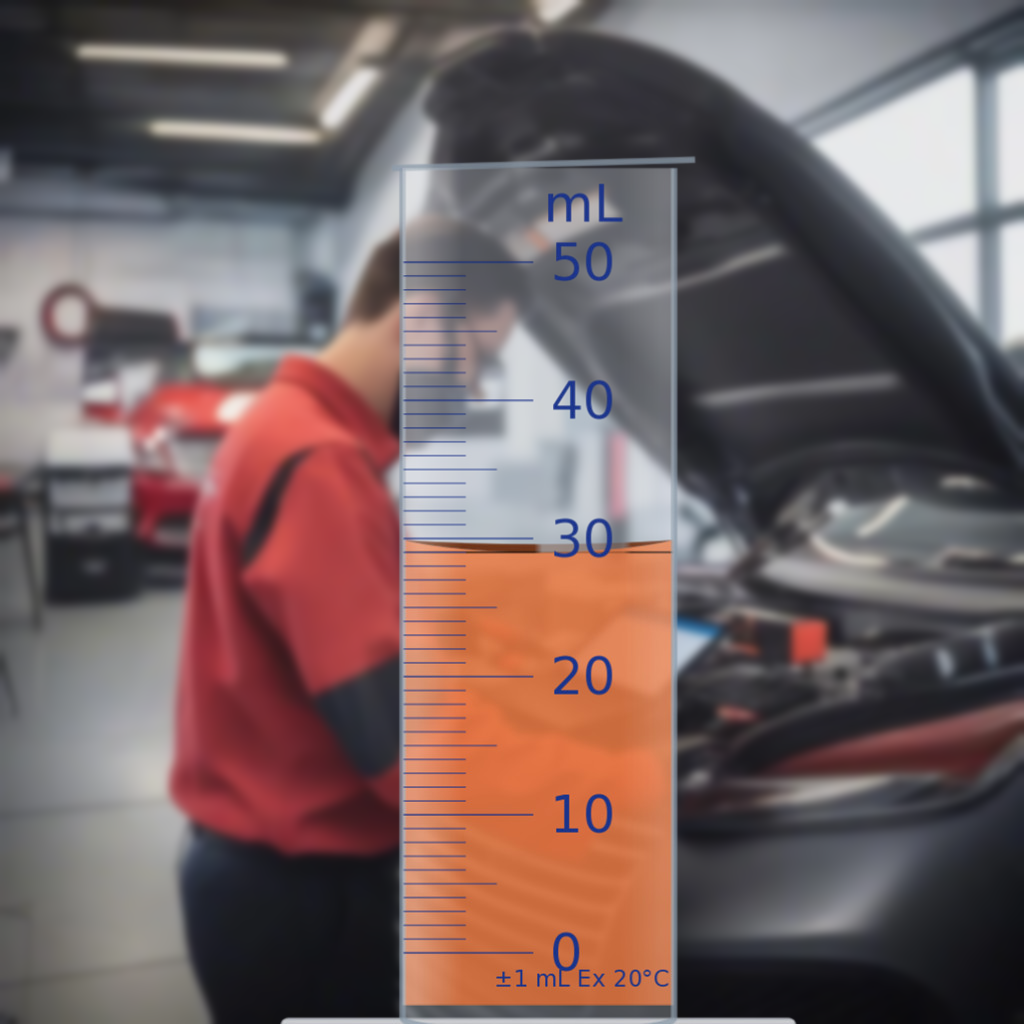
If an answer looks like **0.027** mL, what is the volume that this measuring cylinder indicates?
**29** mL
